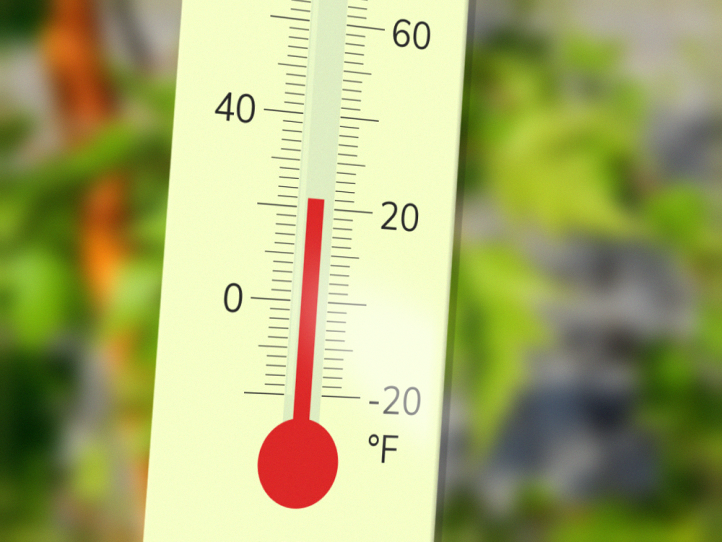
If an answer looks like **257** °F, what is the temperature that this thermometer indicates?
**22** °F
